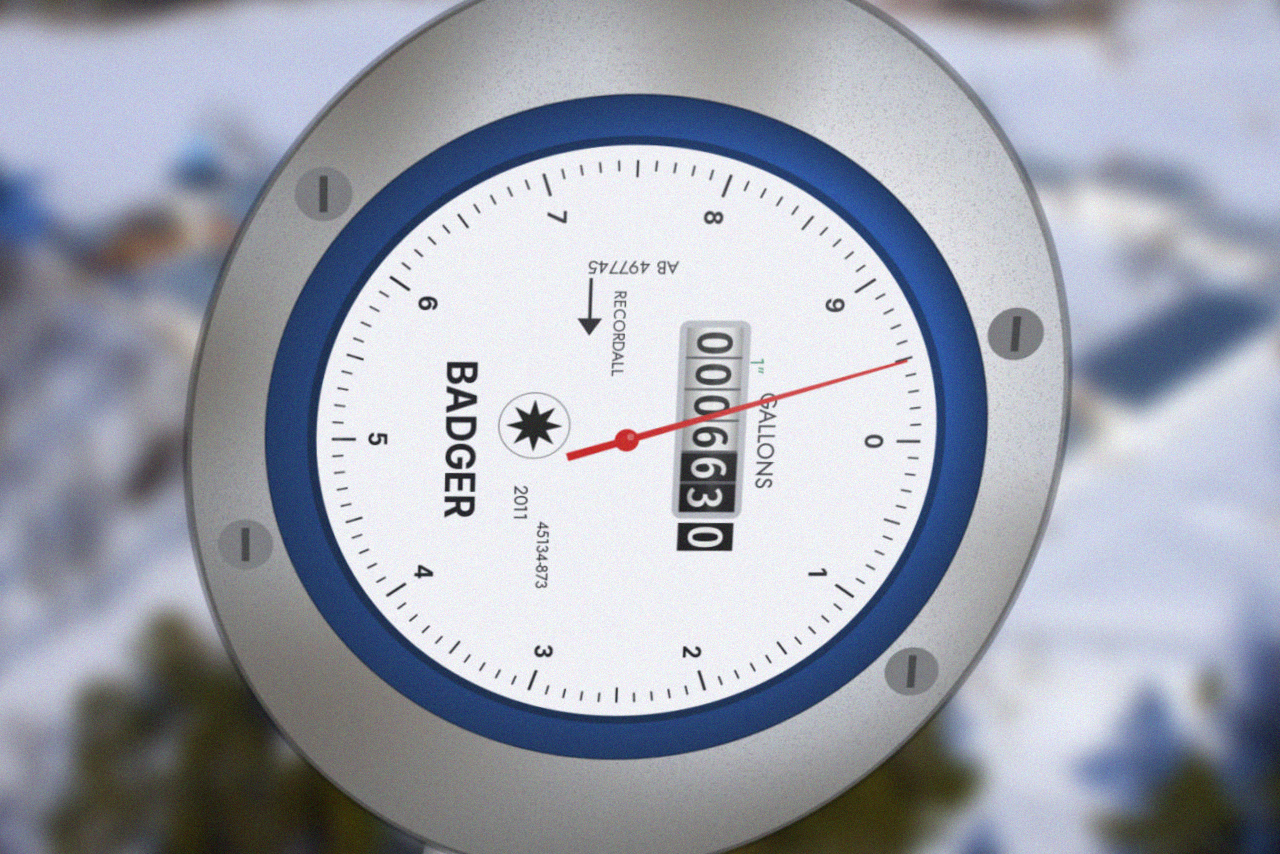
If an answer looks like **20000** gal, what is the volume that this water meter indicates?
**6629.5** gal
